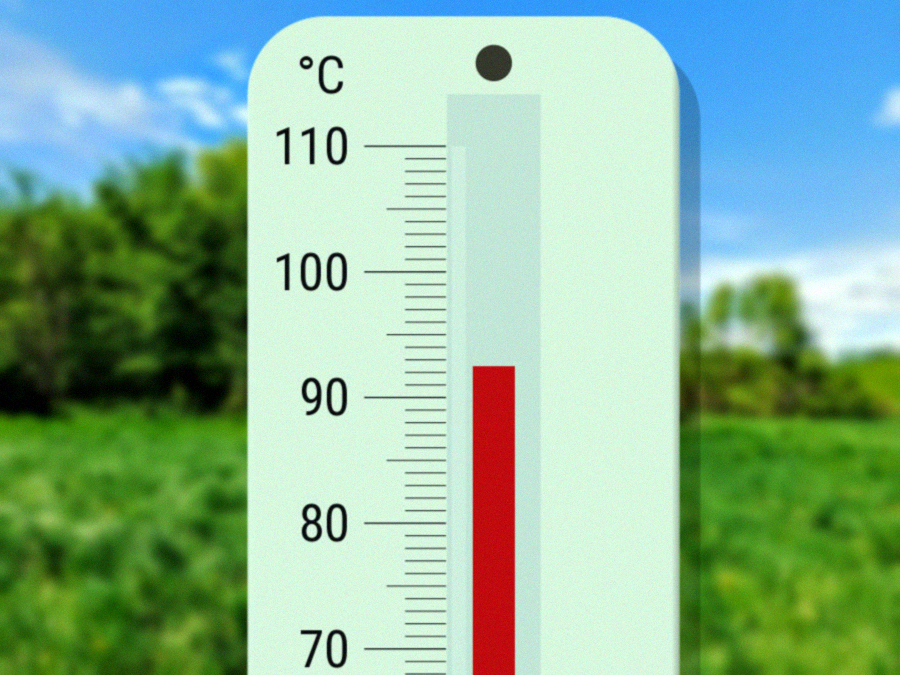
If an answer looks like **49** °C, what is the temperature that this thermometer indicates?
**92.5** °C
